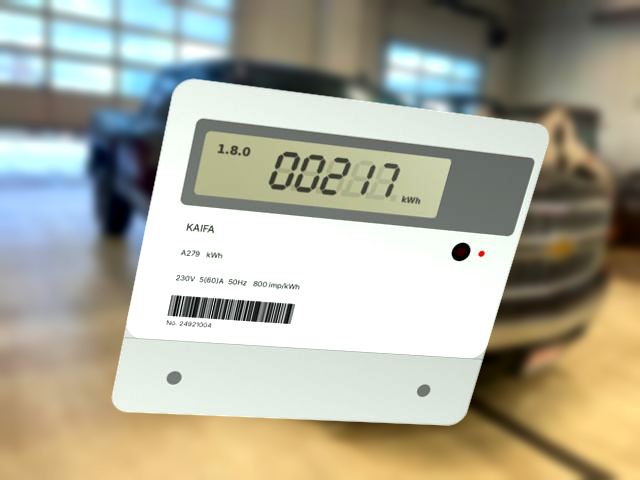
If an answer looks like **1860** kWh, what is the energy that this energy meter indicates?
**217** kWh
